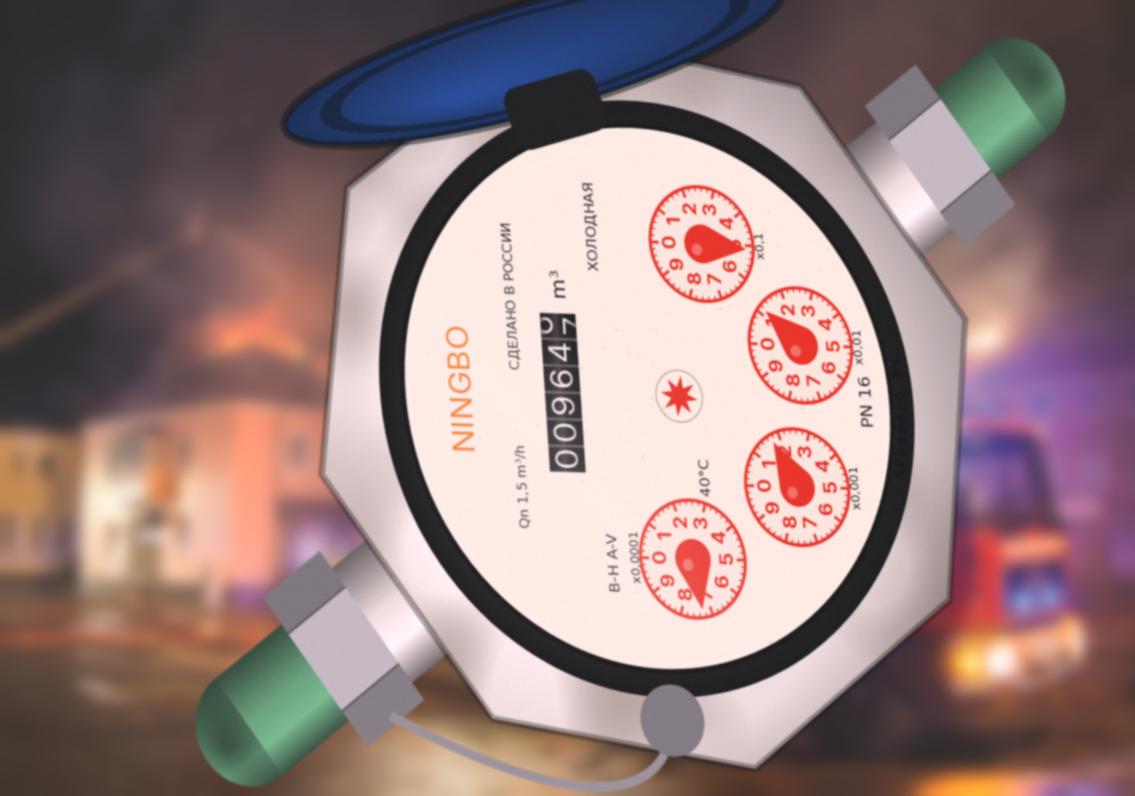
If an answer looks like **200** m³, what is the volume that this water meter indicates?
**9646.5117** m³
